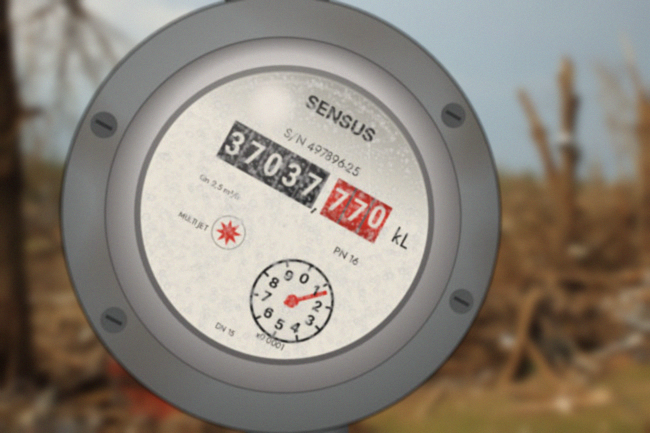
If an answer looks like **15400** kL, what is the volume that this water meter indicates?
**37037.7701** kL
